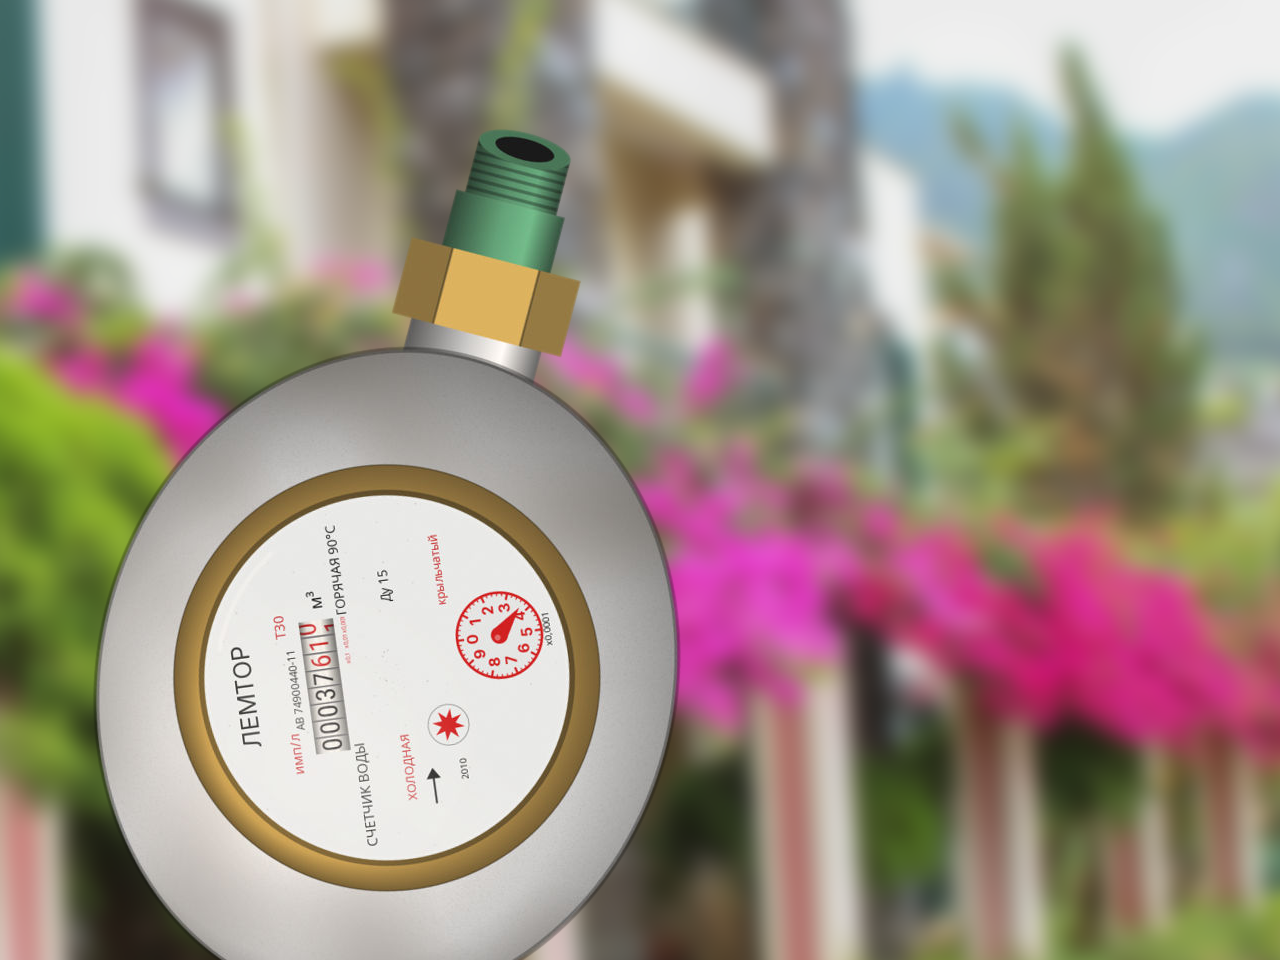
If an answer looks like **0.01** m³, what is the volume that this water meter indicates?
**37.6103** m³
